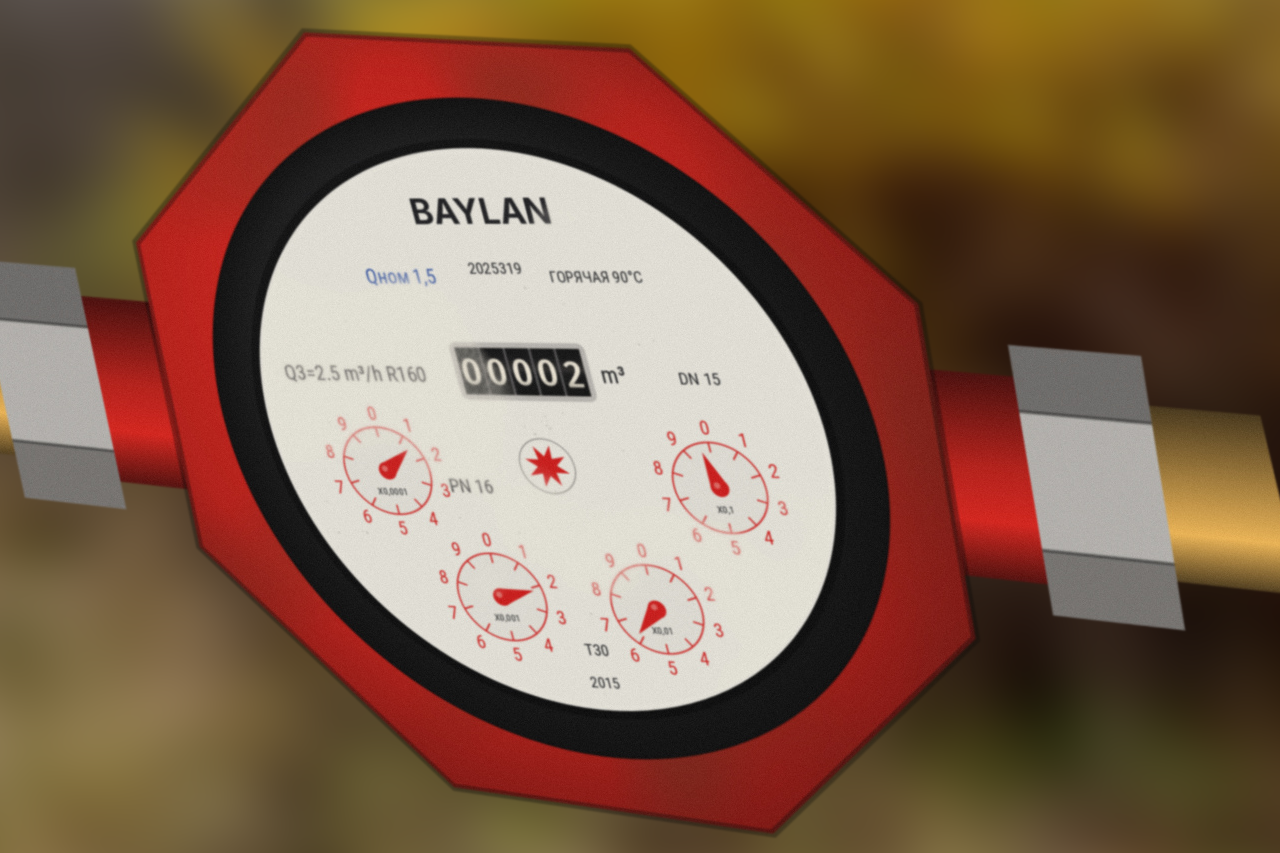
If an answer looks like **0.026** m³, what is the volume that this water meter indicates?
**1.9621** m³
